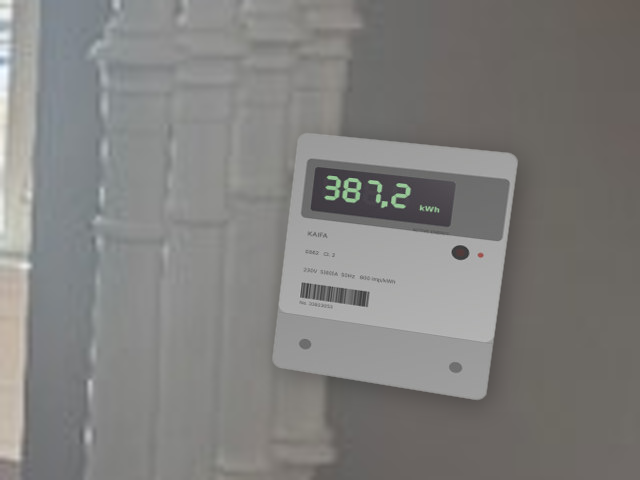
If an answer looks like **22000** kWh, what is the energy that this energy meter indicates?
**387.2** kWh
